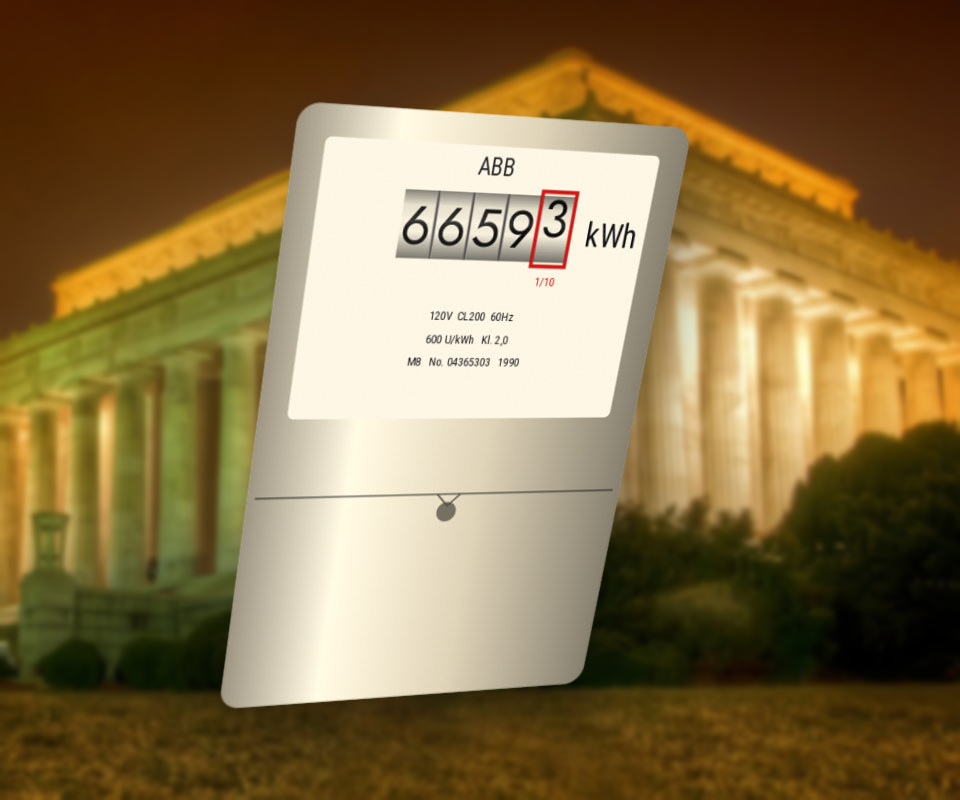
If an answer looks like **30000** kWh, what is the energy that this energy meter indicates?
**6659.3** kWh
